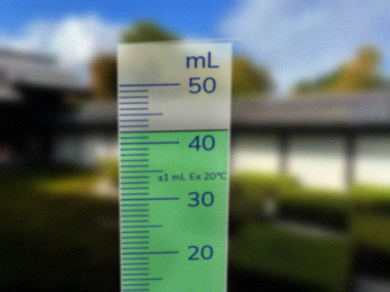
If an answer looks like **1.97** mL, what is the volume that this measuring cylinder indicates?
**42** mL
